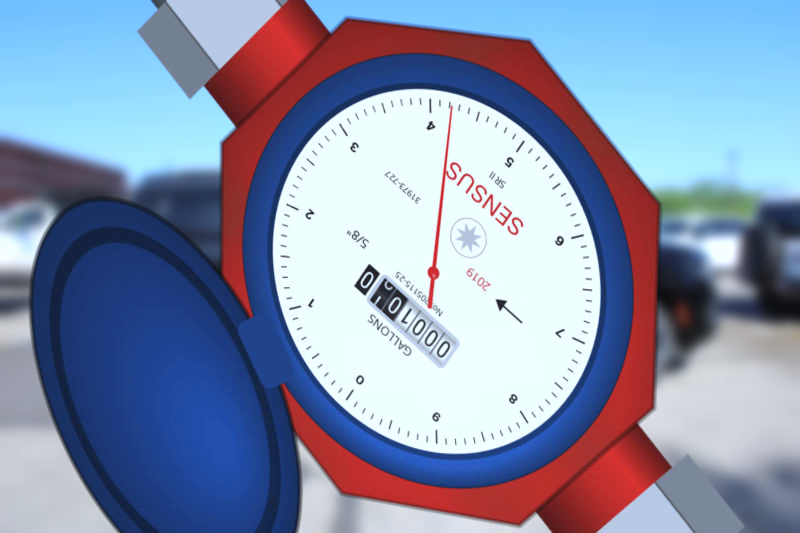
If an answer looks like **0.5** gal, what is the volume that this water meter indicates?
**1014.2** gal
